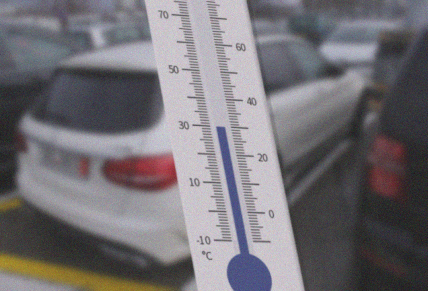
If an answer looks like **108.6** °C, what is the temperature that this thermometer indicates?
**30** °C
